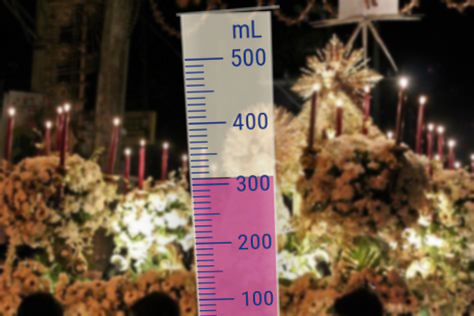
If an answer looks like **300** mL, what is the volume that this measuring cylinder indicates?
**310** mL
